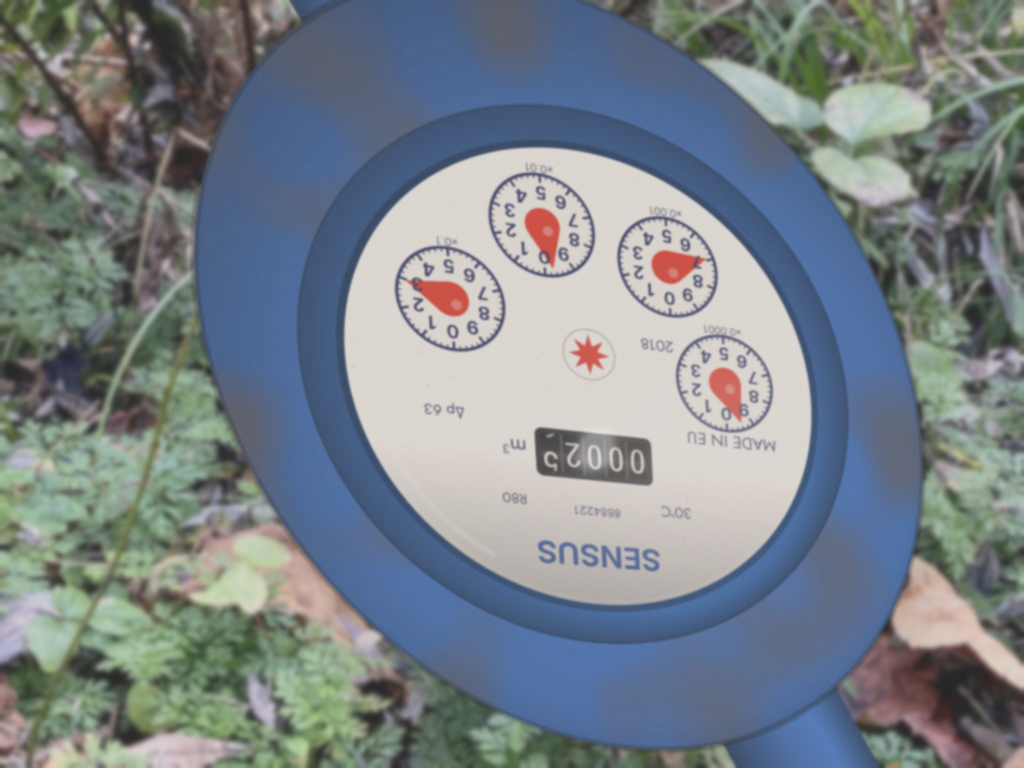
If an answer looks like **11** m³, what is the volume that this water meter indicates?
**25.2969** m³
